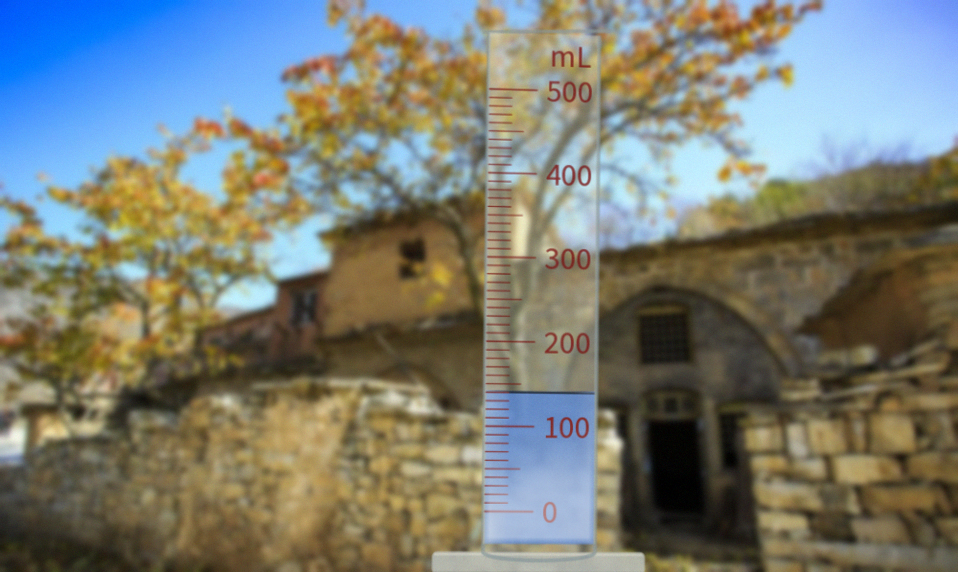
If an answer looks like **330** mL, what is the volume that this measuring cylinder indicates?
**140** mL
